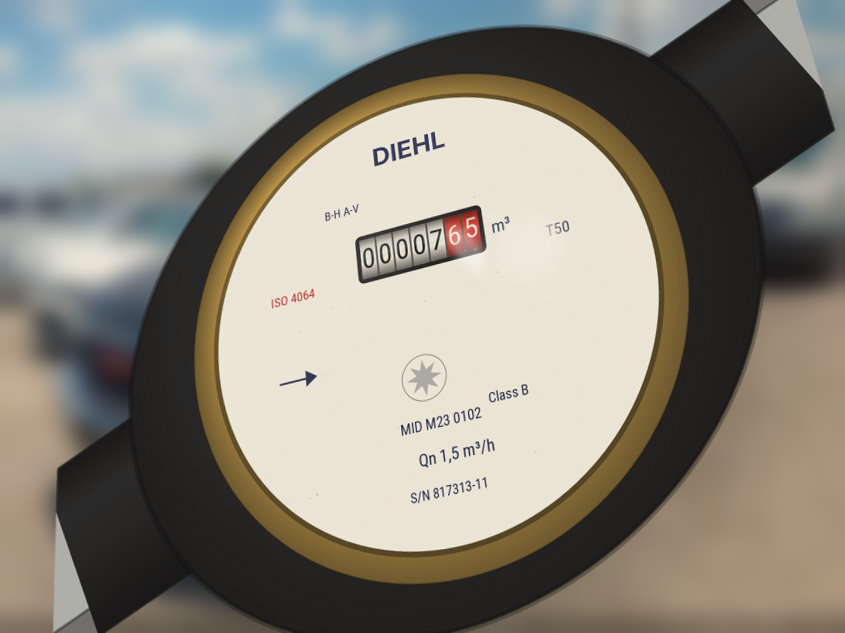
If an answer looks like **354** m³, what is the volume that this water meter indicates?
**7.65** m³
